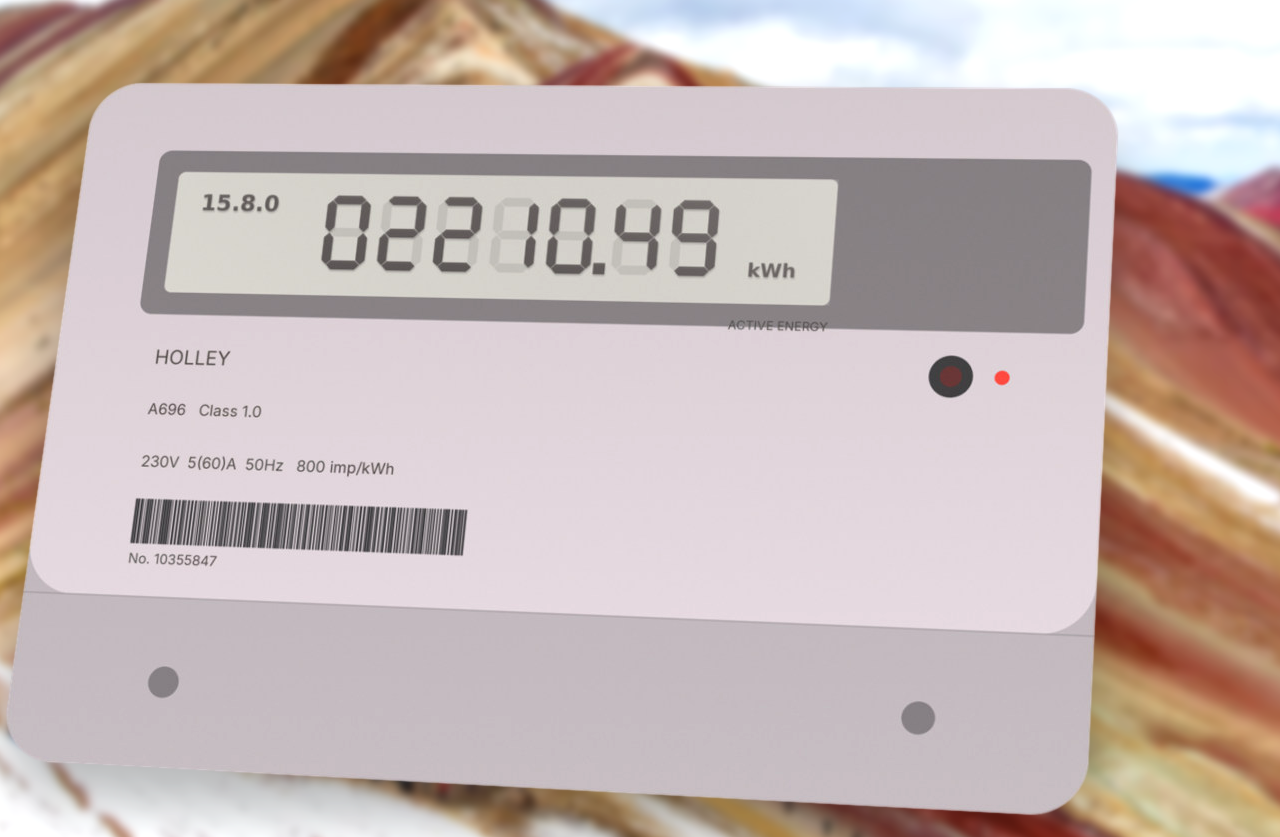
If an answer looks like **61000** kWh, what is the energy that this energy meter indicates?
**2210.49** kWh
